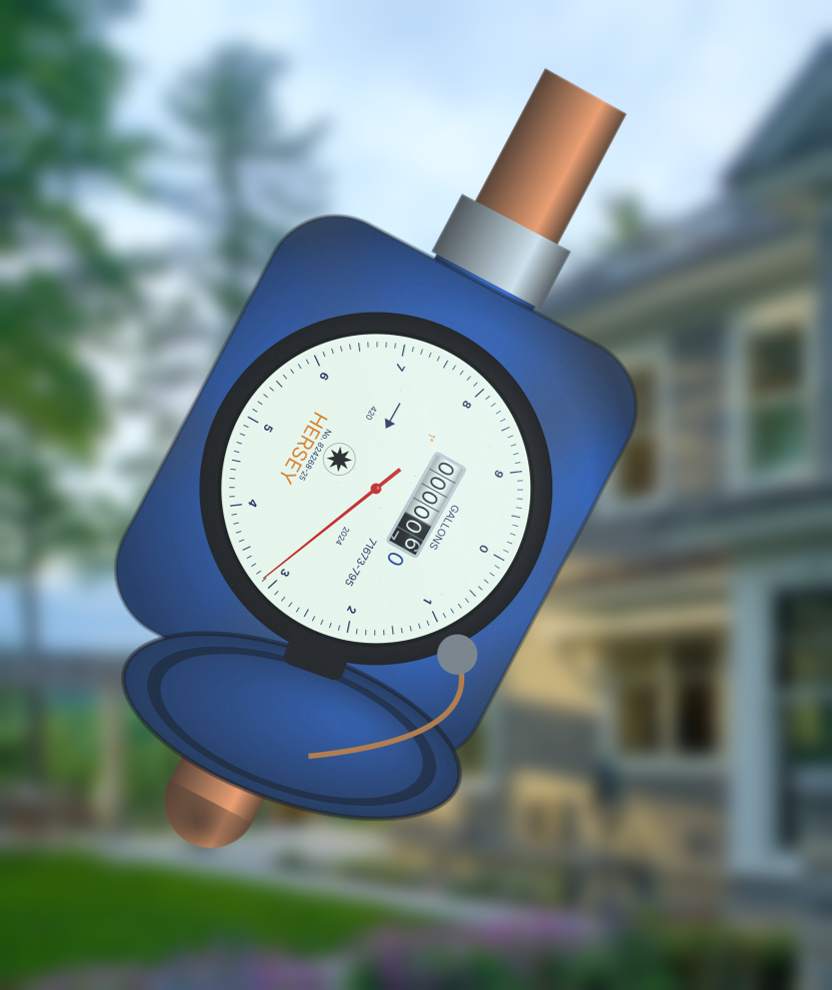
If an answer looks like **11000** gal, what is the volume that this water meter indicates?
**63.1** gal
